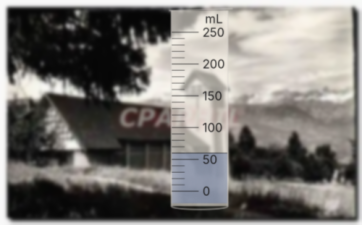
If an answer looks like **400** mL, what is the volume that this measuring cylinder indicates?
**60** mL
